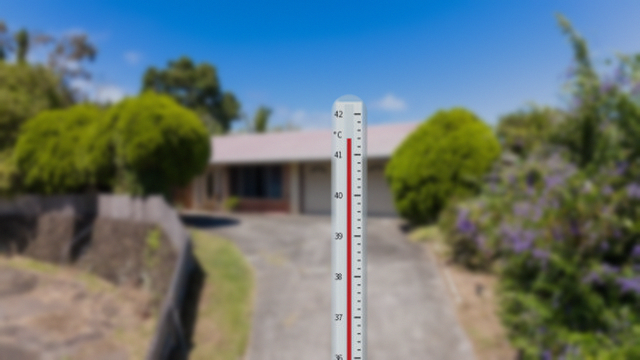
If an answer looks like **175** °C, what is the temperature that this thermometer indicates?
**41.4** °C
